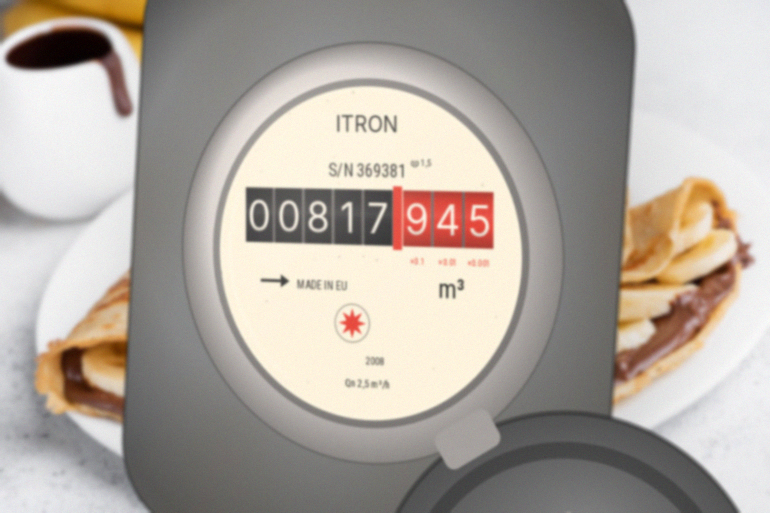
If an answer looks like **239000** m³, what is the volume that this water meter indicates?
**817.945** m³
